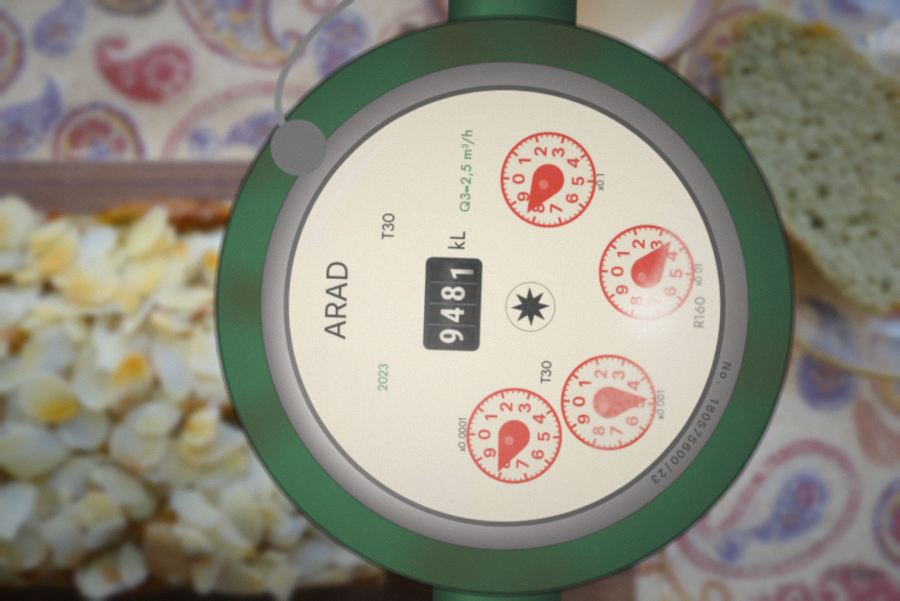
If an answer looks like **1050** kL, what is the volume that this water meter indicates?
**9480.8348** kL
